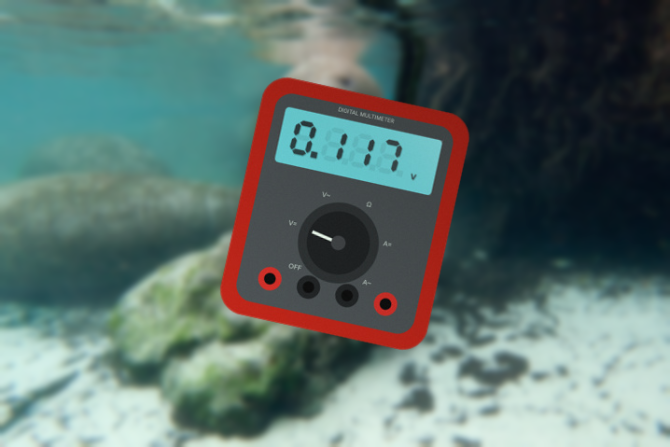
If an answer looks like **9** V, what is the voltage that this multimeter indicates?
**0.117** V
